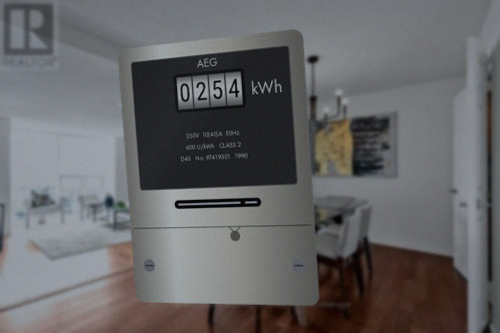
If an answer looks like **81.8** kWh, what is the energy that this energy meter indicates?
**254** kWh
